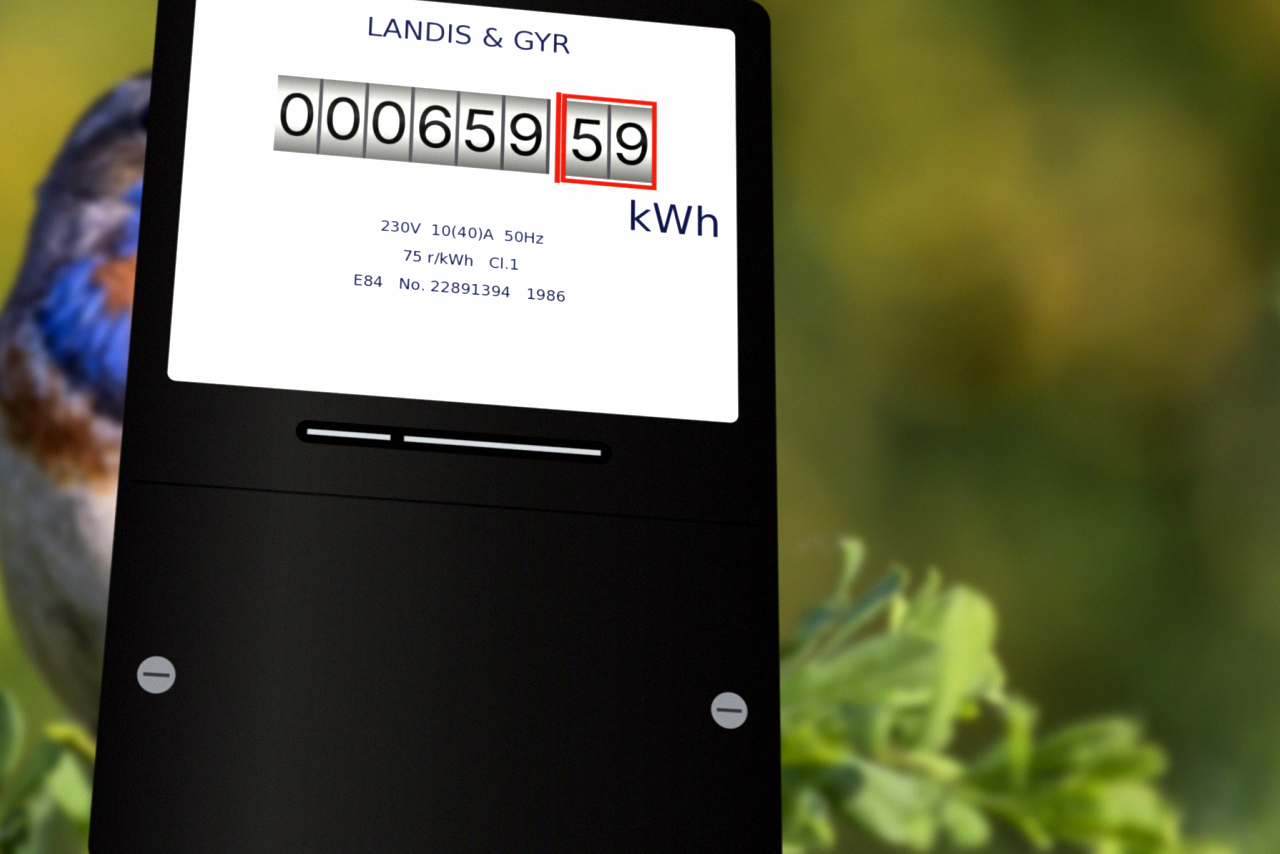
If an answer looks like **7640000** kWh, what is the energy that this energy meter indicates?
**659.59** kWh
